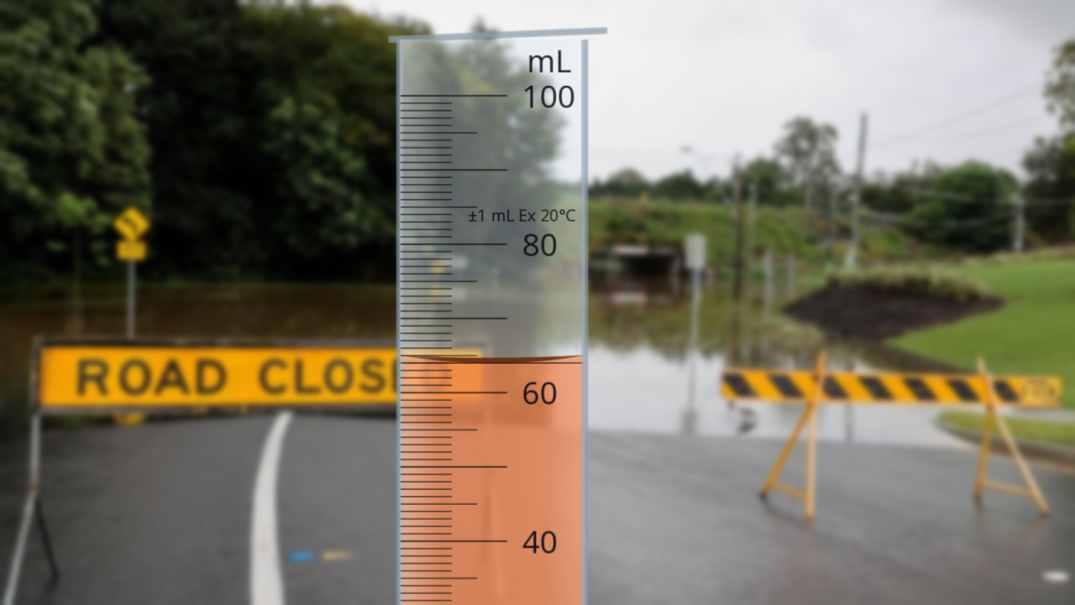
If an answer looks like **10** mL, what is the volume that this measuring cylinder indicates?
**64** mL
